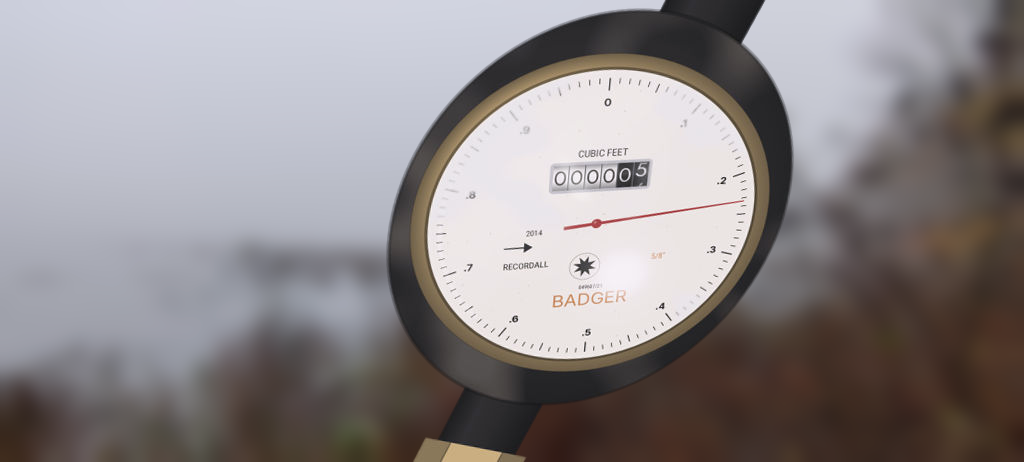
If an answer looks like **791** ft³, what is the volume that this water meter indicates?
**5.23** ft³
